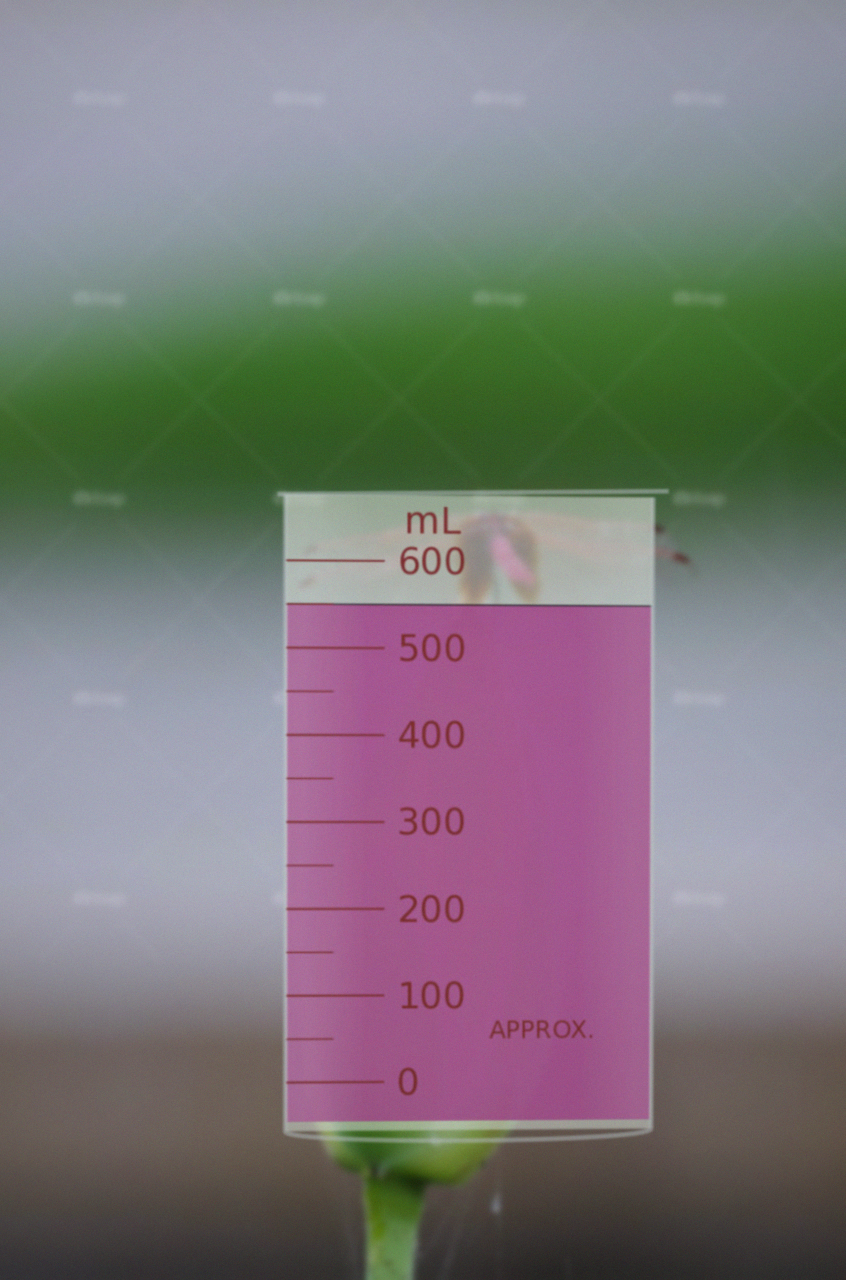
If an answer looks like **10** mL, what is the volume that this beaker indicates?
**550** mL
